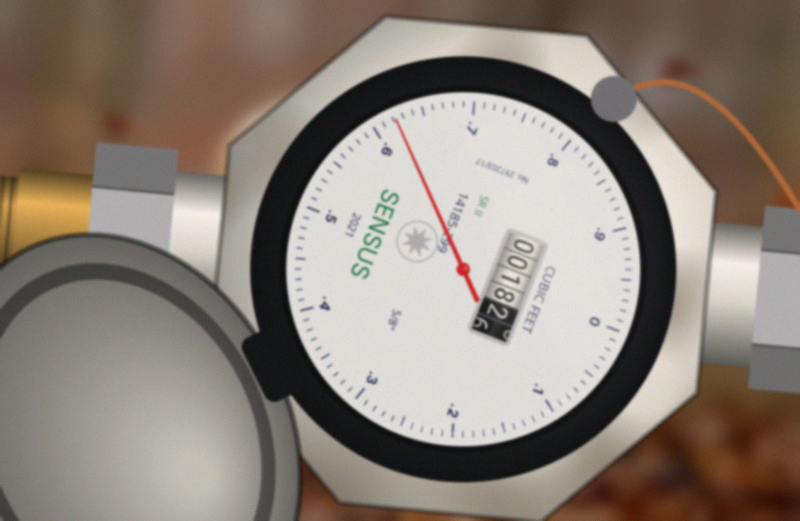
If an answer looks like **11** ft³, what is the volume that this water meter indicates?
**1825.62** ft³
